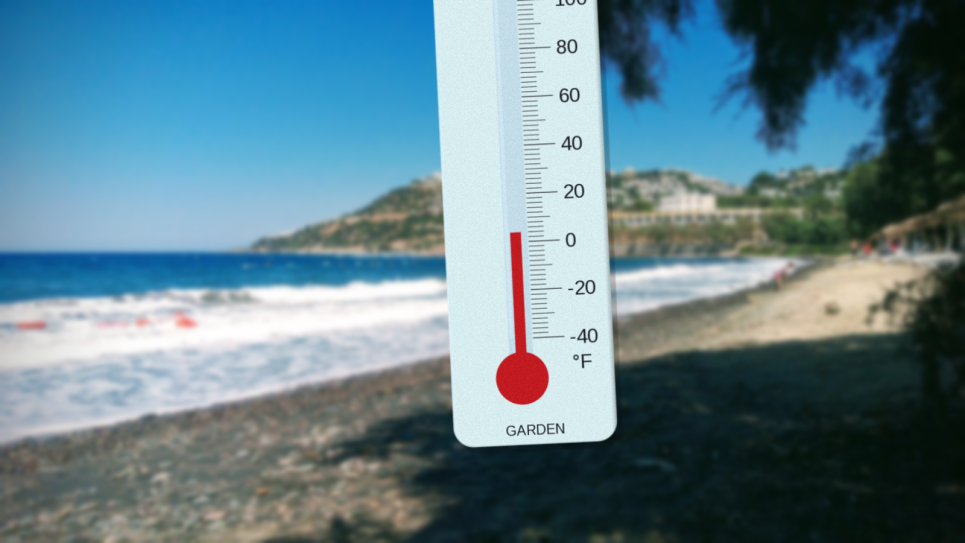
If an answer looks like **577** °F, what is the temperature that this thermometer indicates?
**4** °F
